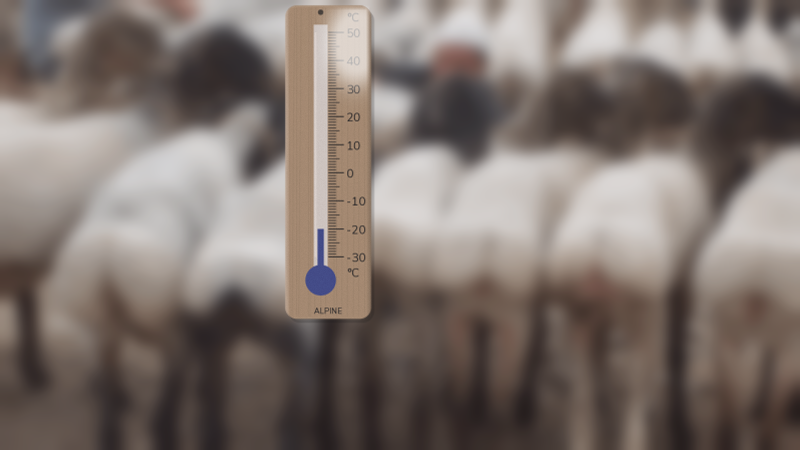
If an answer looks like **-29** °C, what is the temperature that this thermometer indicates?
**-20** °C
